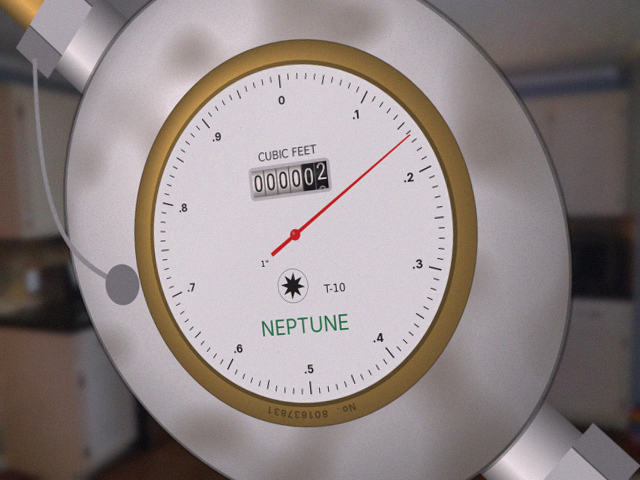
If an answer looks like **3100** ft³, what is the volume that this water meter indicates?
**2.16** ft³
